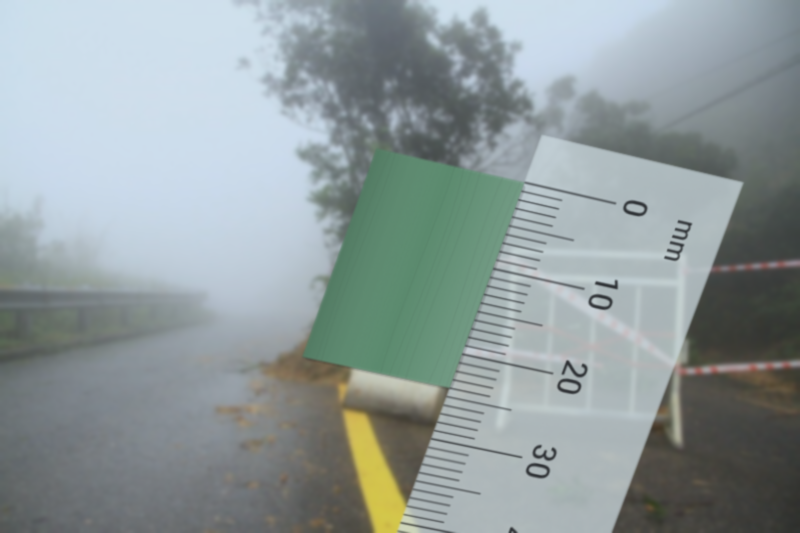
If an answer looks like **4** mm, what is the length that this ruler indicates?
**24** mm
